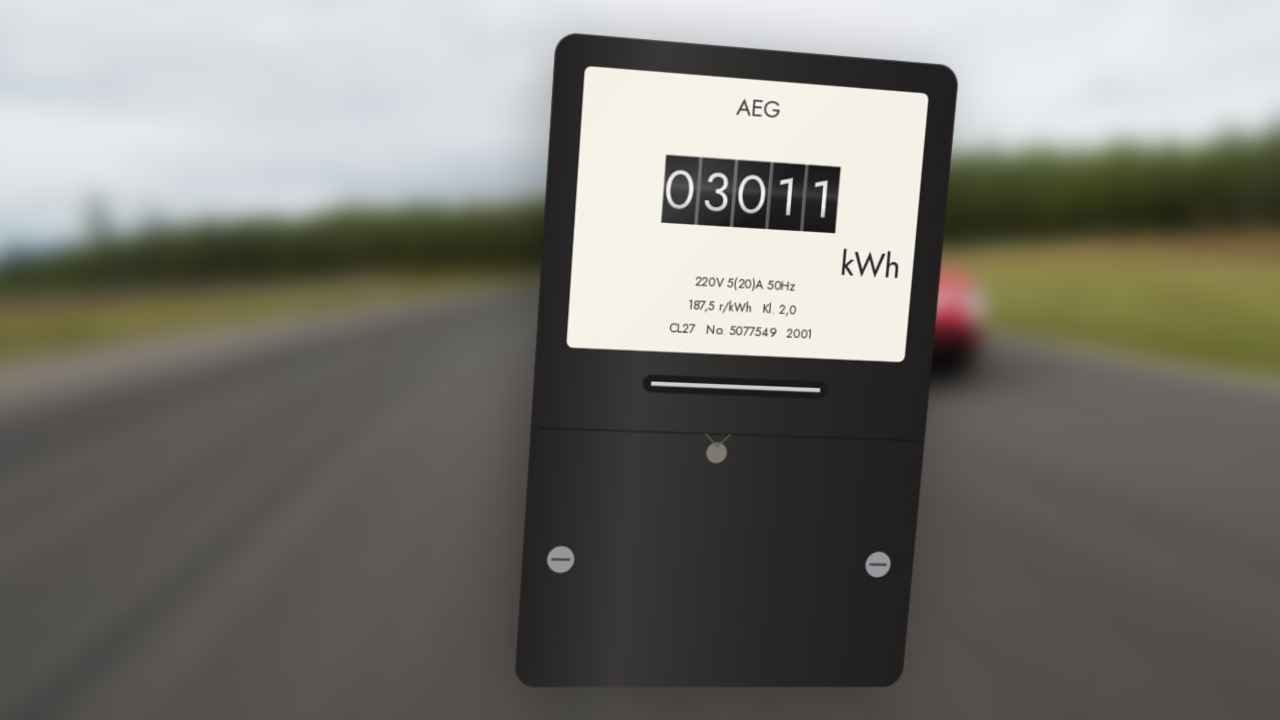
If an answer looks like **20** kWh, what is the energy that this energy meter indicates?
**3011** kWh
